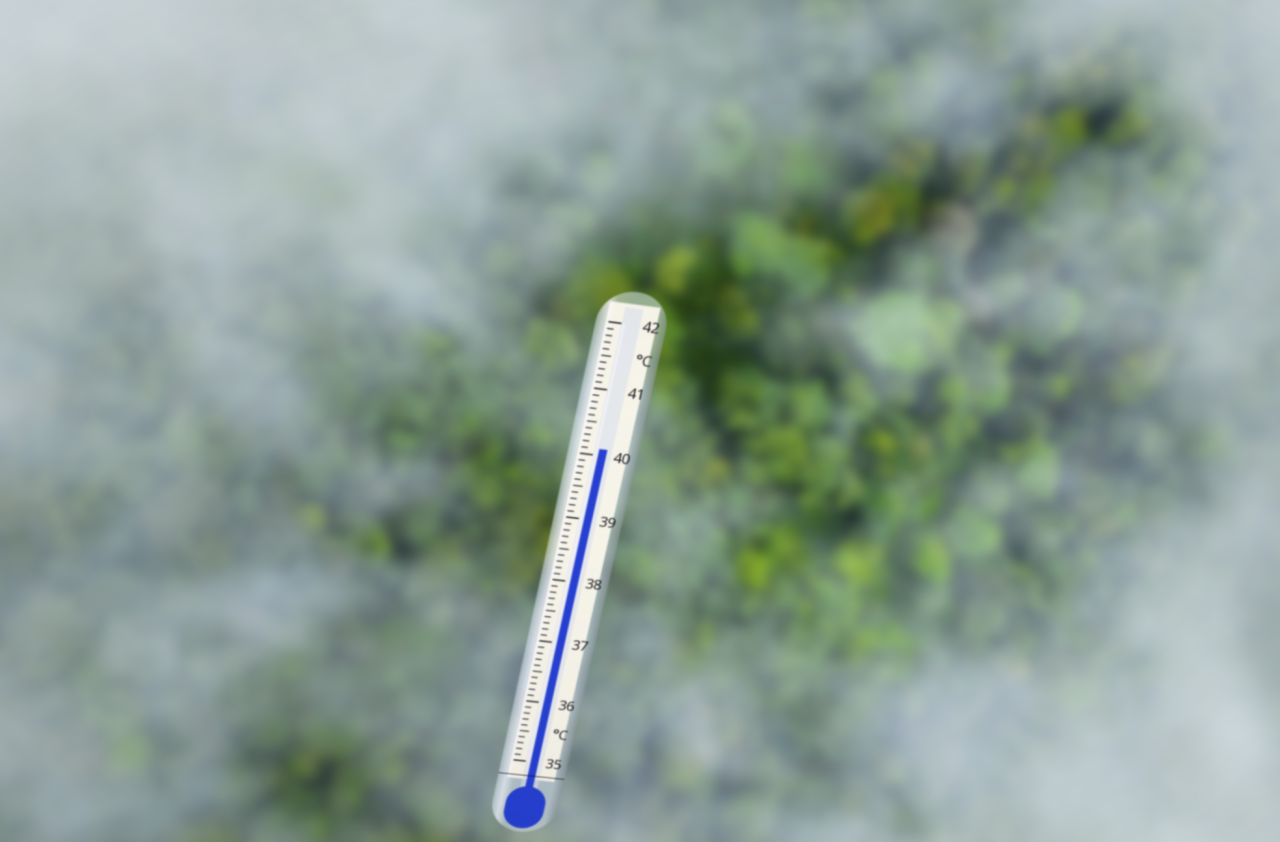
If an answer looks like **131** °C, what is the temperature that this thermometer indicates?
**40.1** °C
